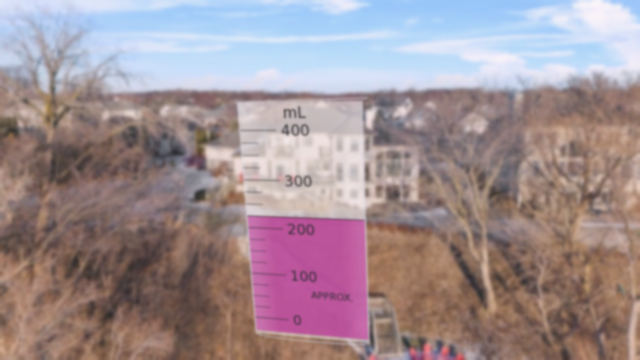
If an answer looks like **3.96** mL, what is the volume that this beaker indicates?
**225** mL
